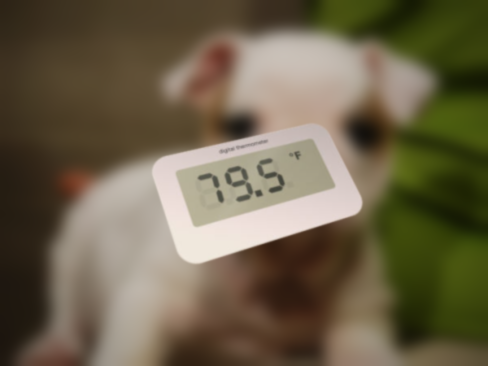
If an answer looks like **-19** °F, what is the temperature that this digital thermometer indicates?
**79.5** °F
